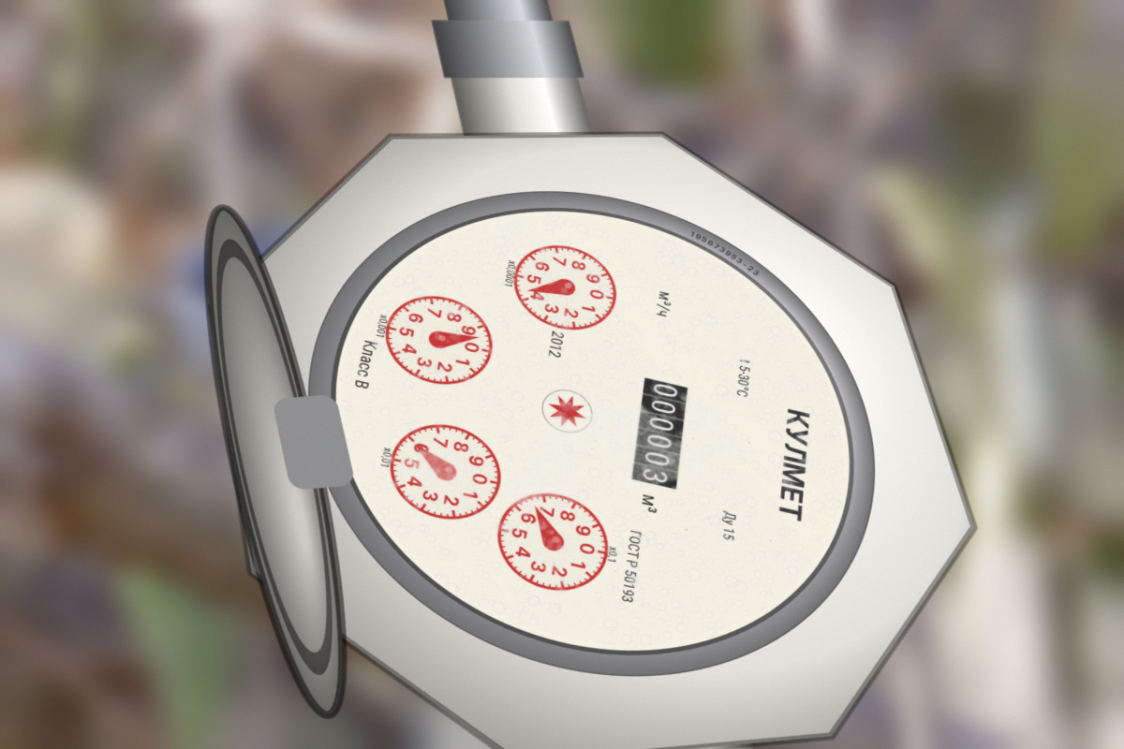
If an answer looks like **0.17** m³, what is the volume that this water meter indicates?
**3.6594** m³
